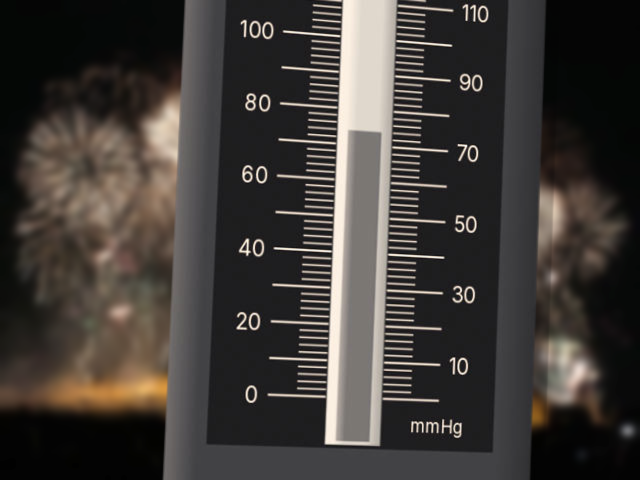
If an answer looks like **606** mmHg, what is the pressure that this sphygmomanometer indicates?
**74** mmHg
